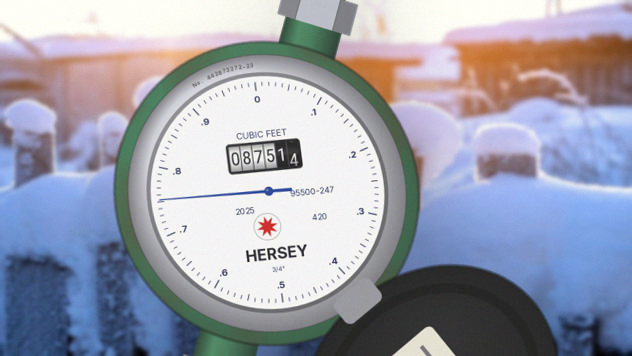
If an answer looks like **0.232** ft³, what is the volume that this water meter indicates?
**87513.75** ft³
